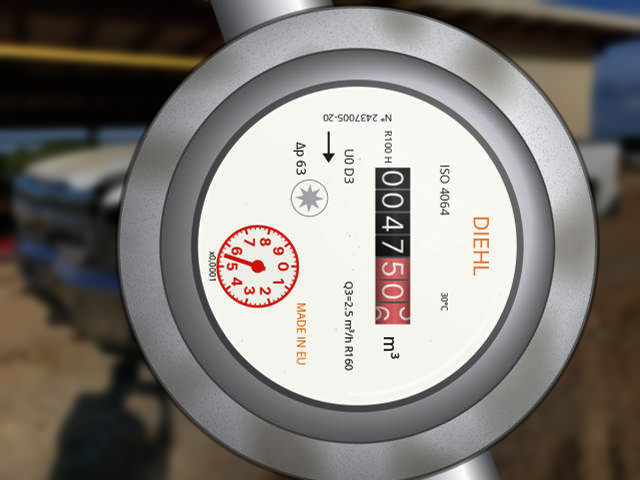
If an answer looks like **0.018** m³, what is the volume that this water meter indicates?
**47.5055** m³
